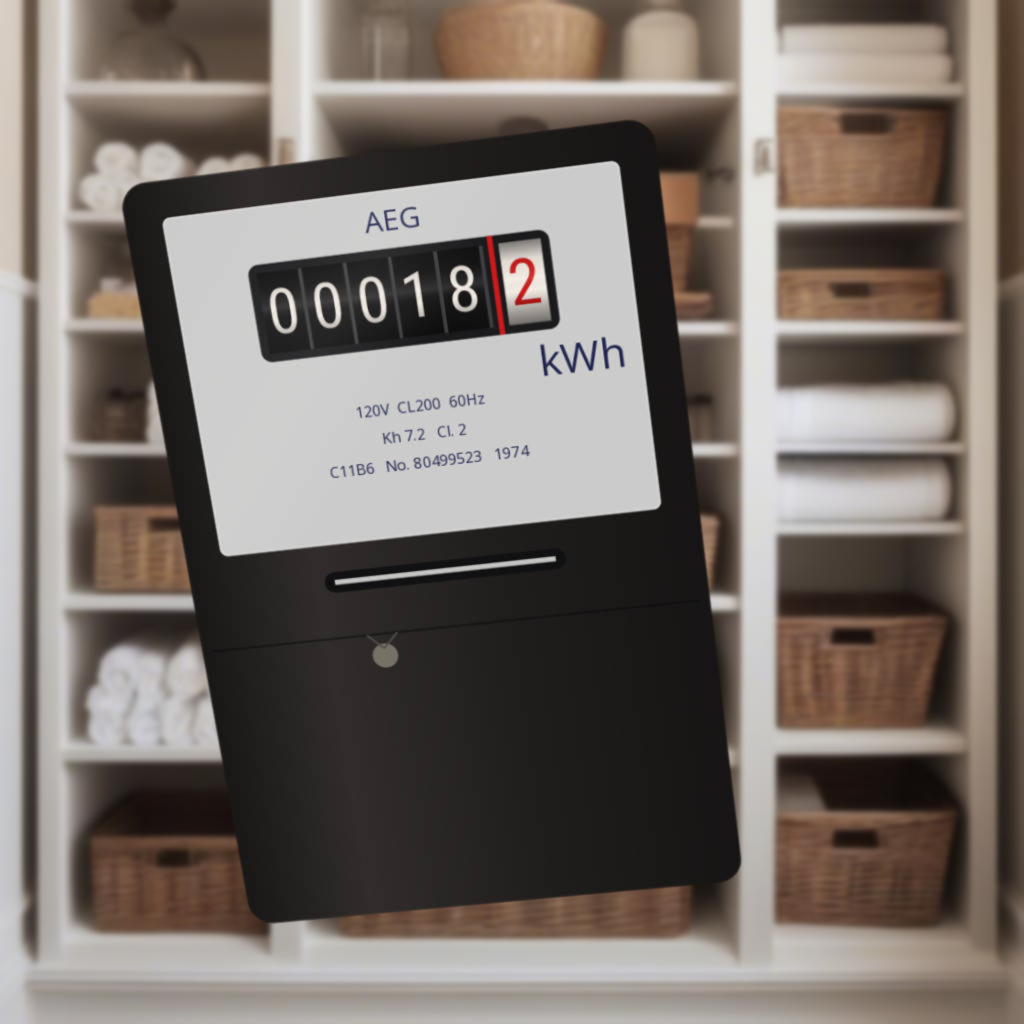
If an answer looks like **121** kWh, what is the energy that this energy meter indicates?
**18.2** kWh
